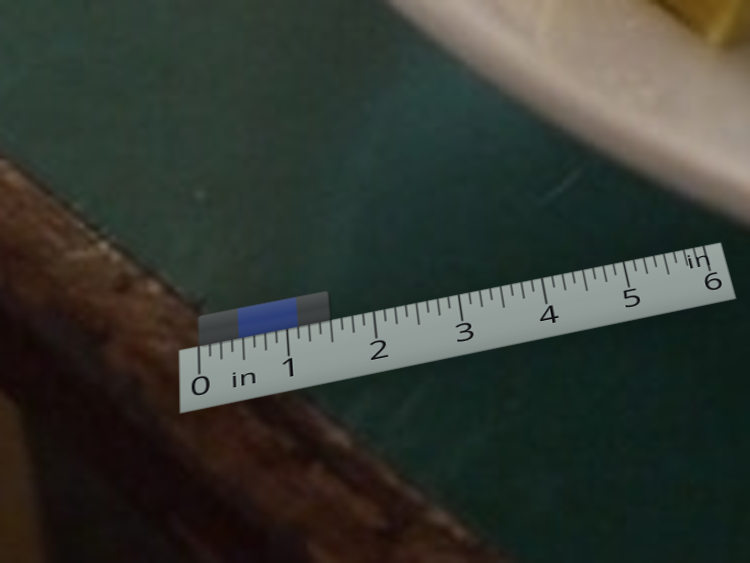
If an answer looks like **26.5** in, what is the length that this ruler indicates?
**1.5** in
